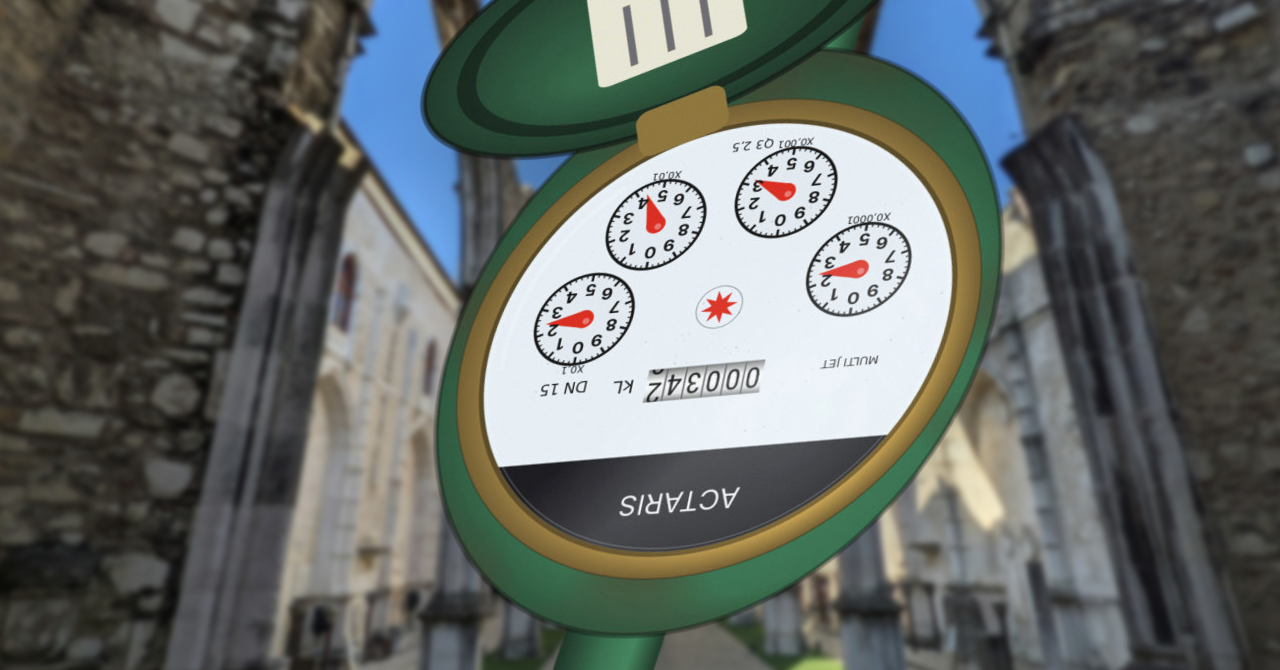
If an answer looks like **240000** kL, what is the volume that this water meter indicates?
**342.2432** kL
